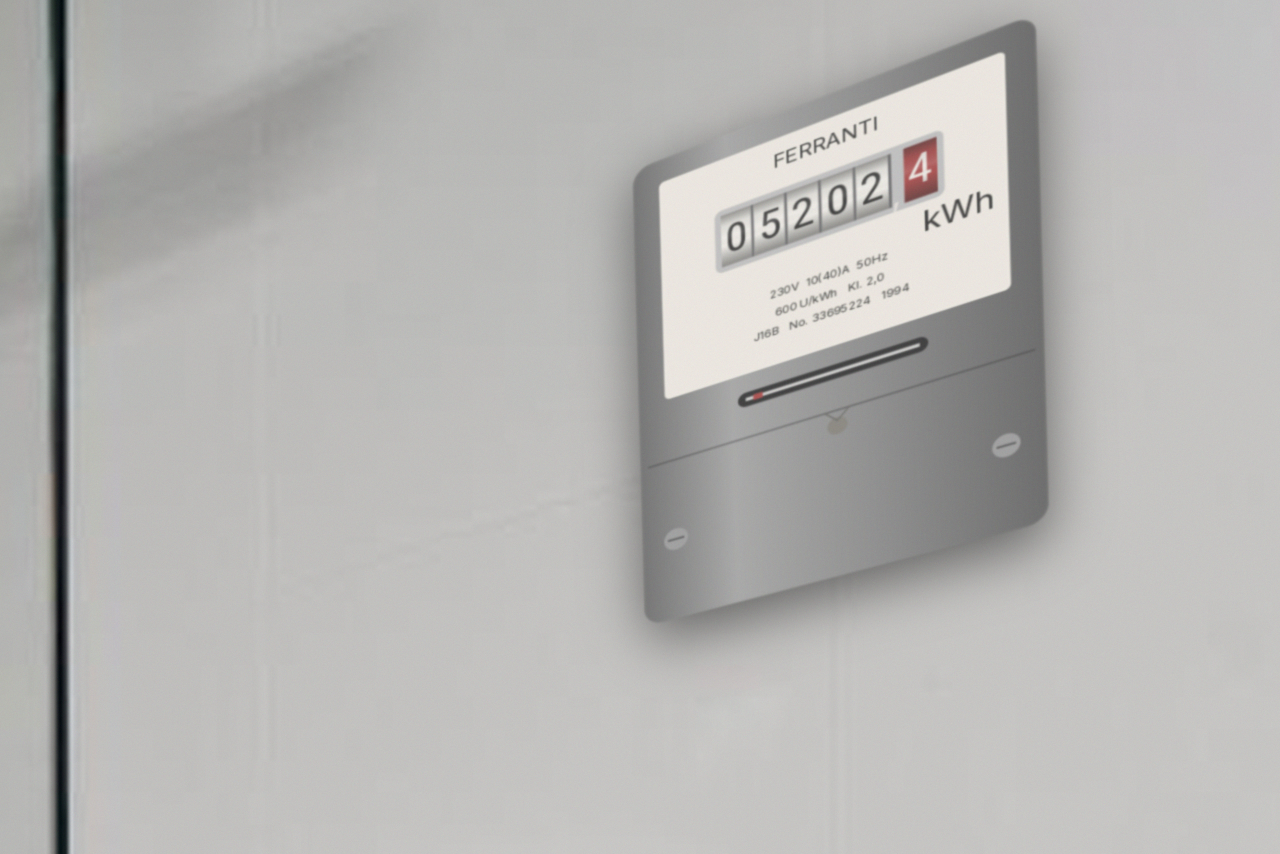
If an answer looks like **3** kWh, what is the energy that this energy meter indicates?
**5202.4** kWh
